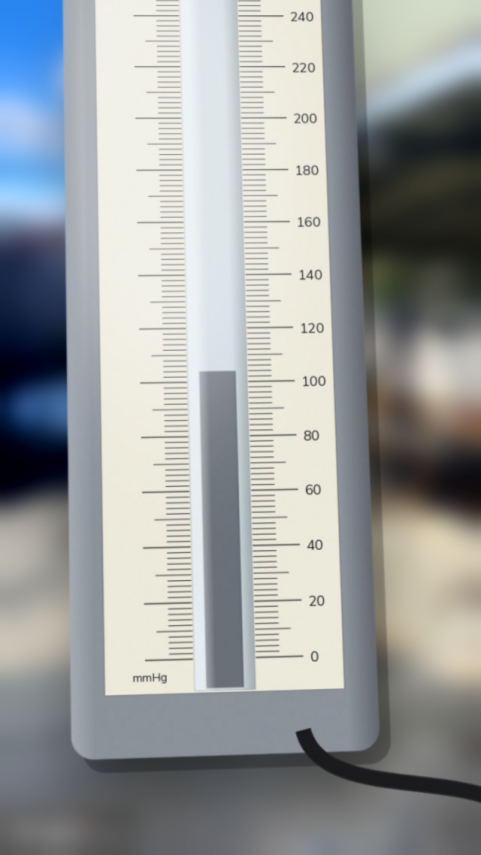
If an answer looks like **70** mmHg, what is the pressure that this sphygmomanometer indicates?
**104** mmHg
